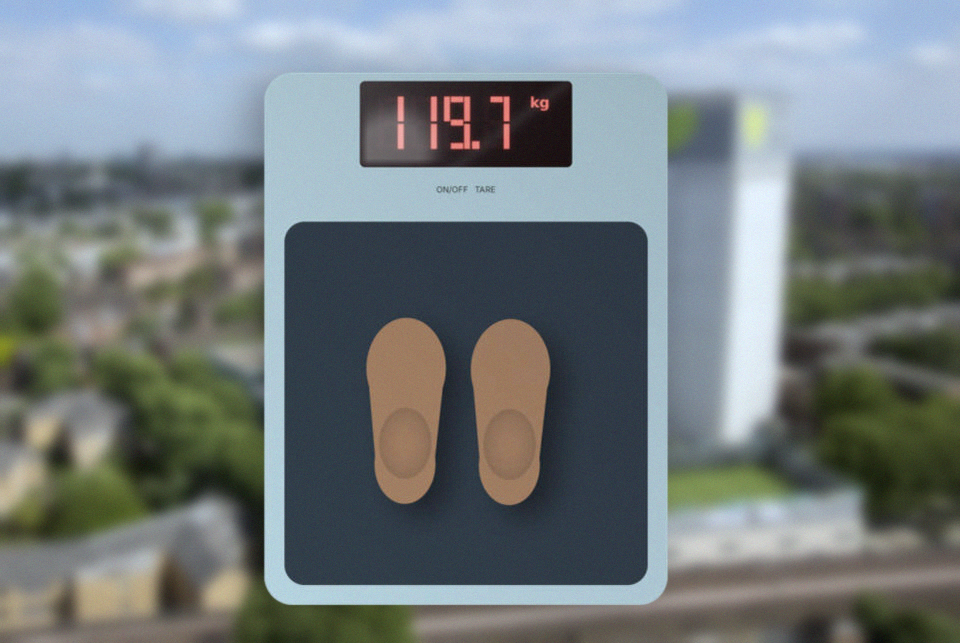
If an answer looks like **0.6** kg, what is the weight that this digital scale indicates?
**119.7** kg
